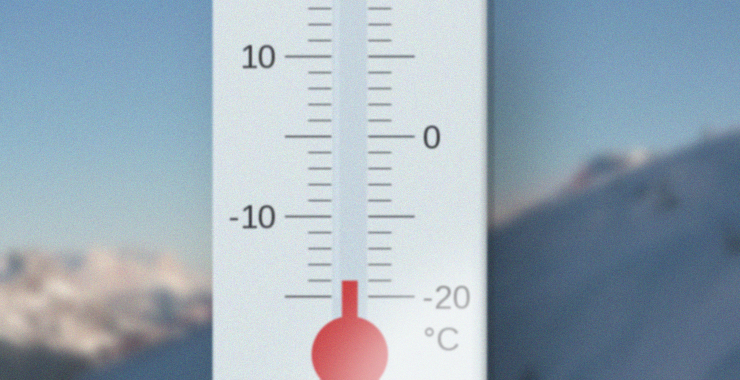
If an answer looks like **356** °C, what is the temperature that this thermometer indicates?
**-18** °C
